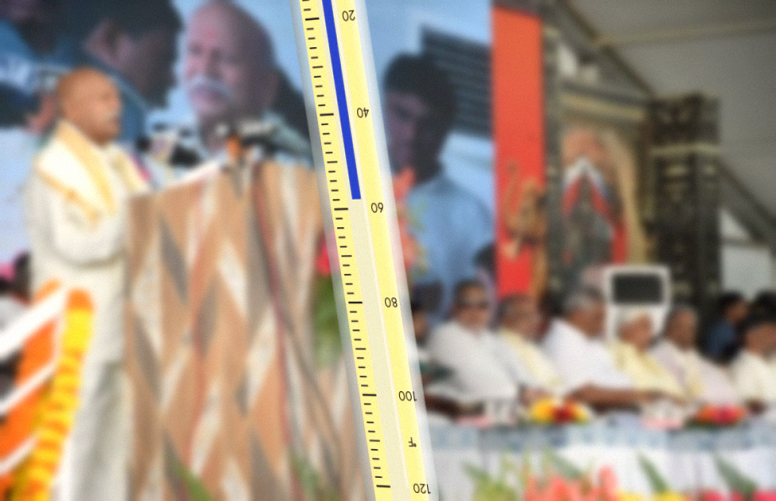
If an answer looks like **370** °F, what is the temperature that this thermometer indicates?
**58** °F
